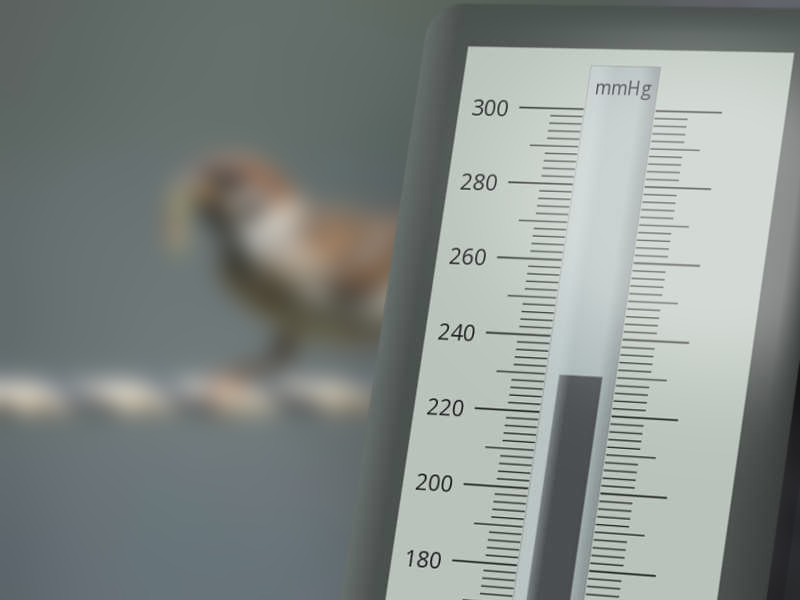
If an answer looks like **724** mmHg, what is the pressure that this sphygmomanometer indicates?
**230** mmHg
